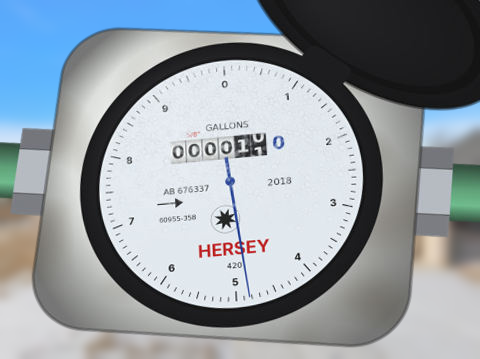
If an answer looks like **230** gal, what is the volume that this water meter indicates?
**104.8** gal
